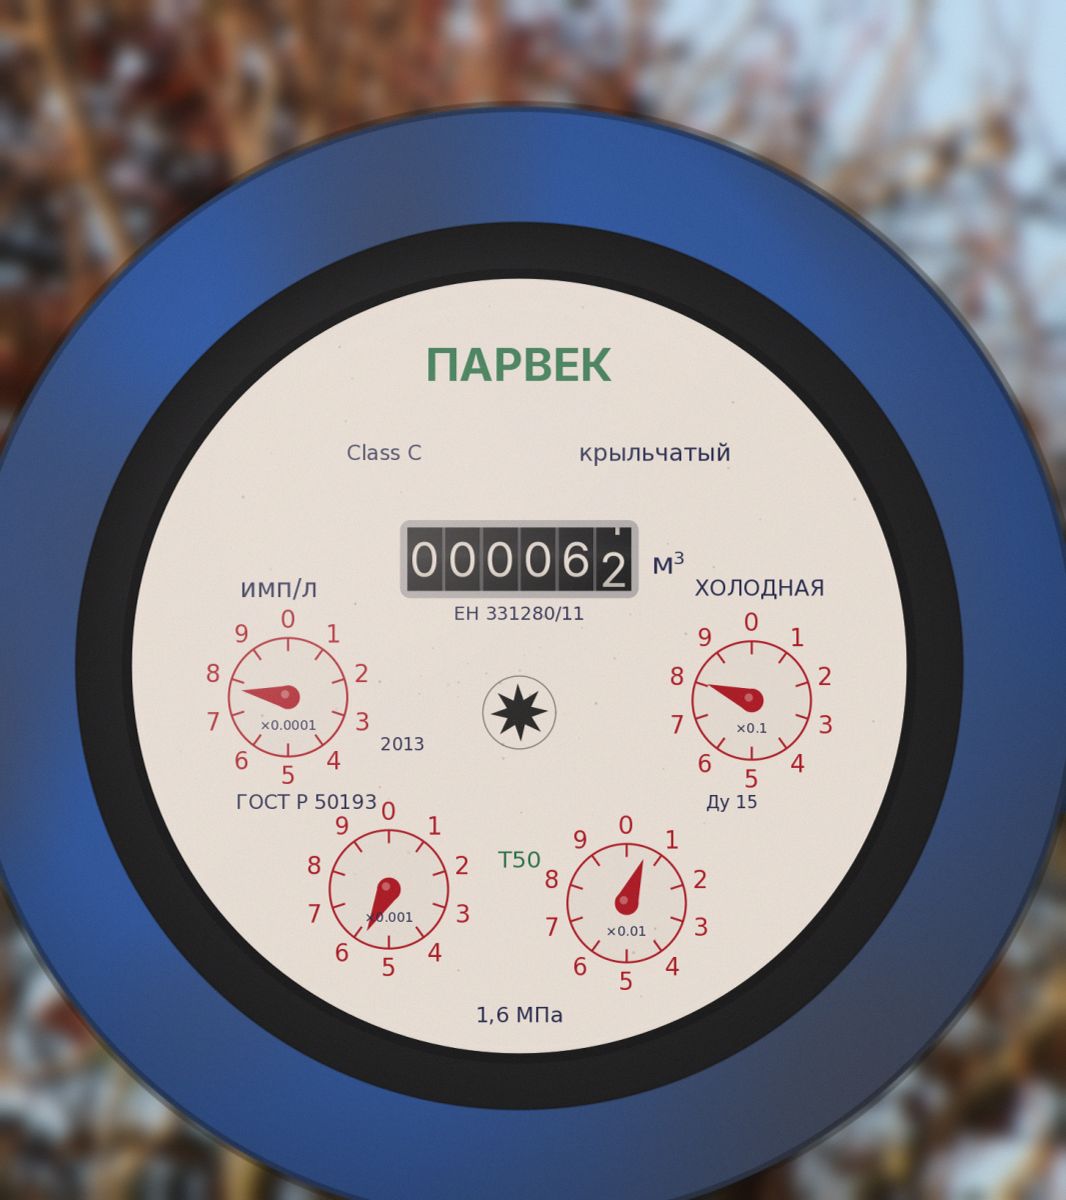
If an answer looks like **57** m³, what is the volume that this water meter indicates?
**61.8057** m³
